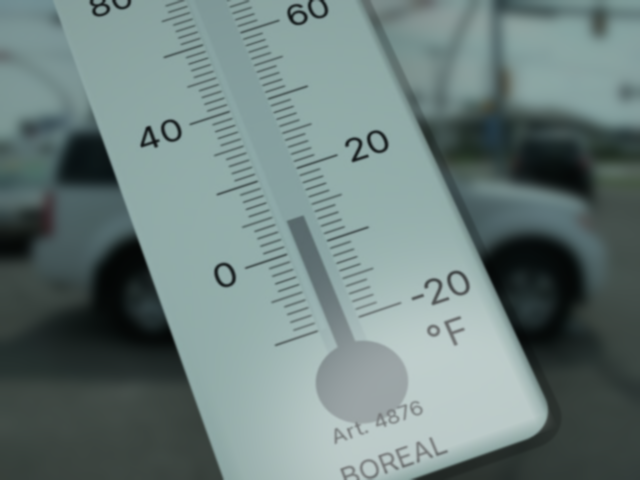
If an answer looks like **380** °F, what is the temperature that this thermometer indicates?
**8** °F
